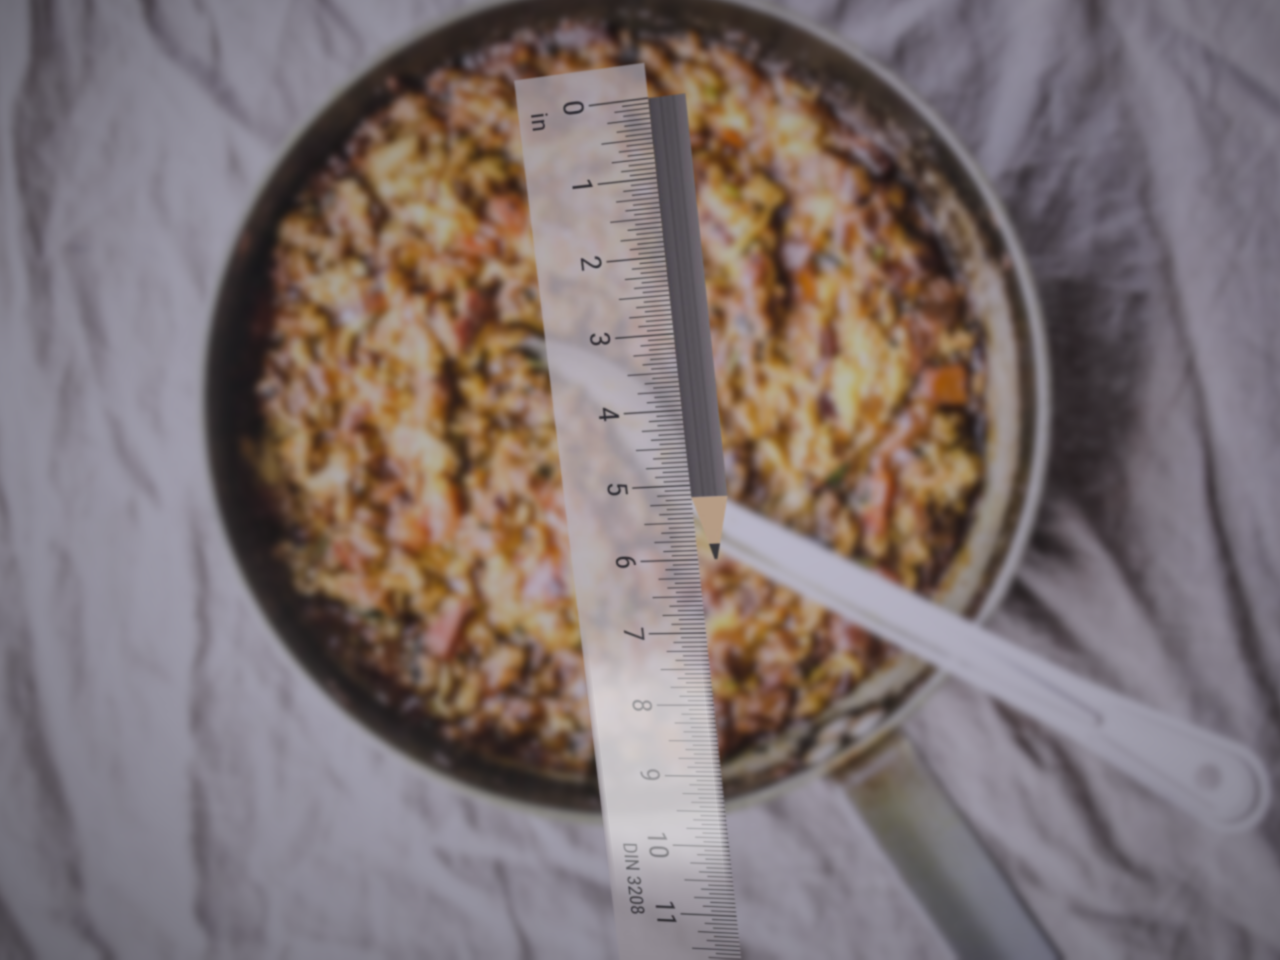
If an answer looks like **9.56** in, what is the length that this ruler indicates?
**6** in
